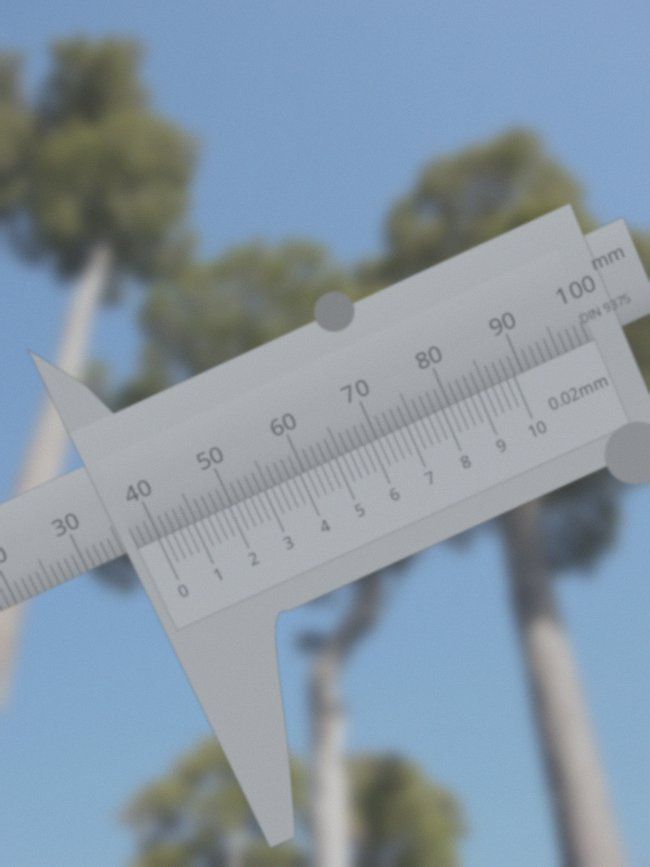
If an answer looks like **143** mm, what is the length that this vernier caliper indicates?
**39.8** mm
